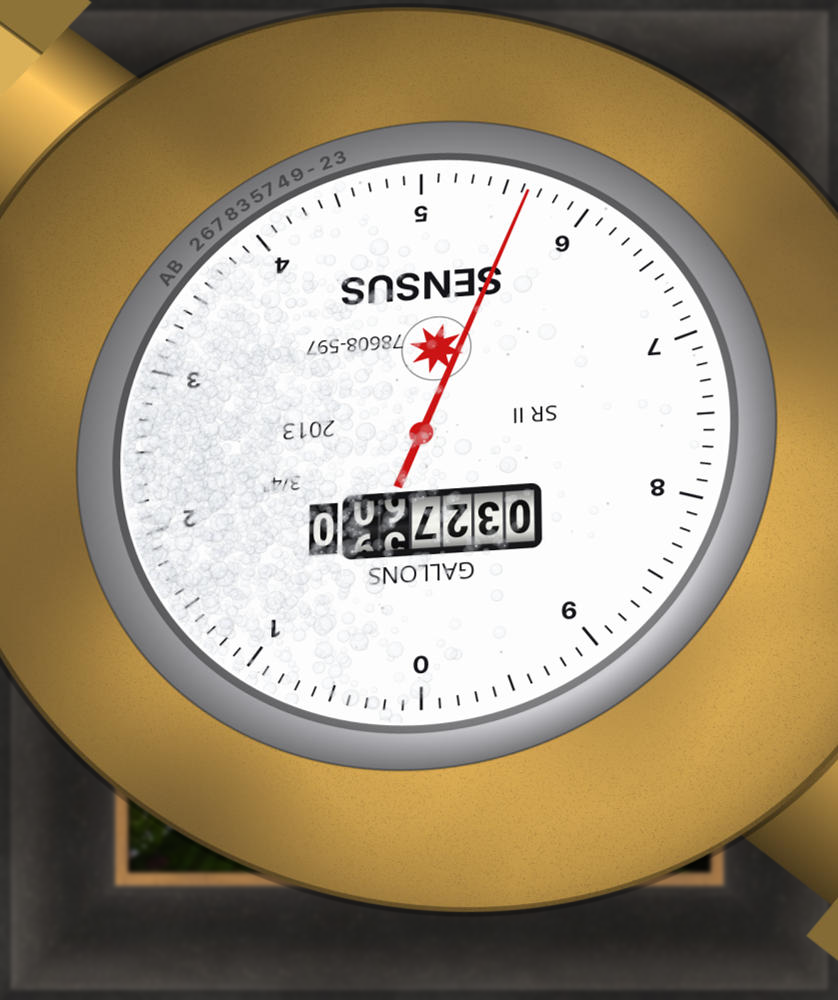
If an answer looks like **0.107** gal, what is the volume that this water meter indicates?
**327595.6** gal
